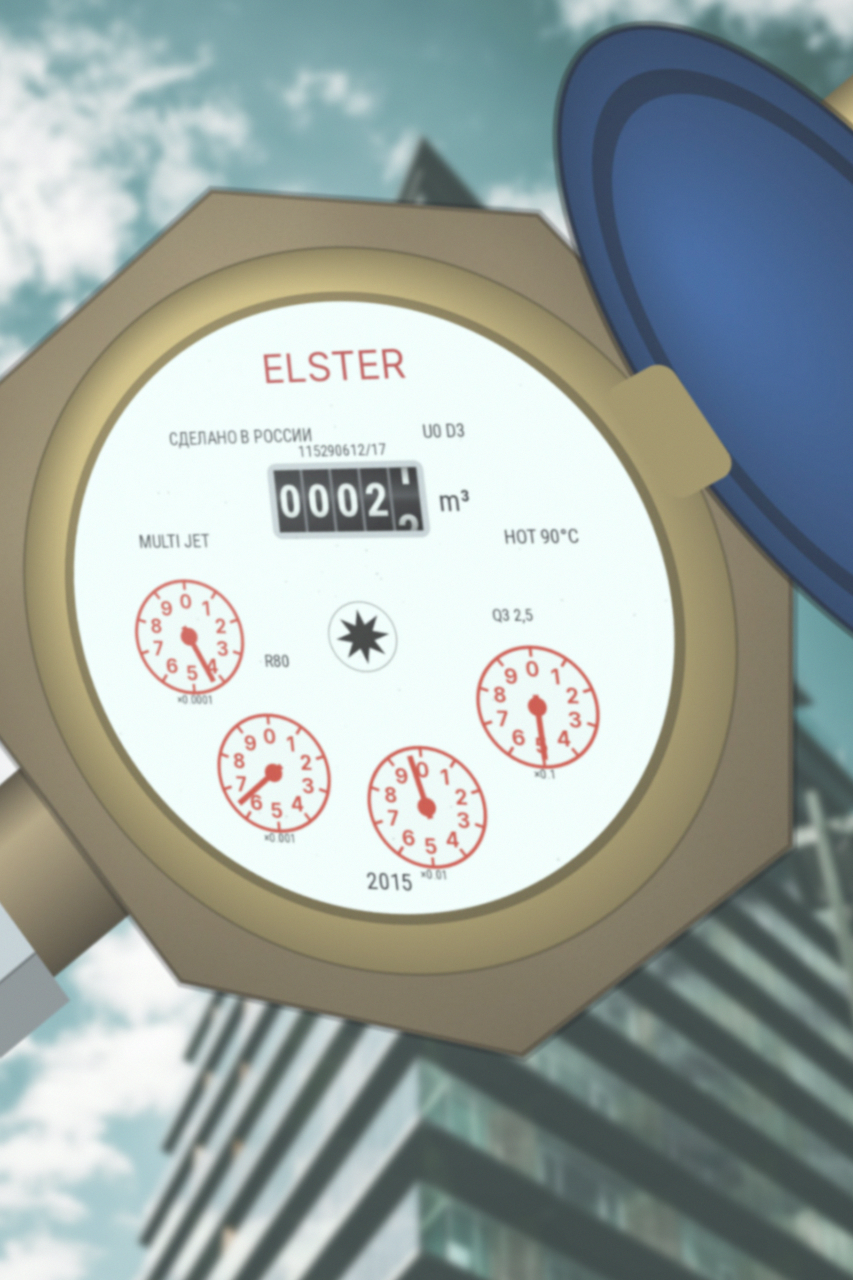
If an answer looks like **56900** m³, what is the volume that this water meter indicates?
**21.4964** m³
